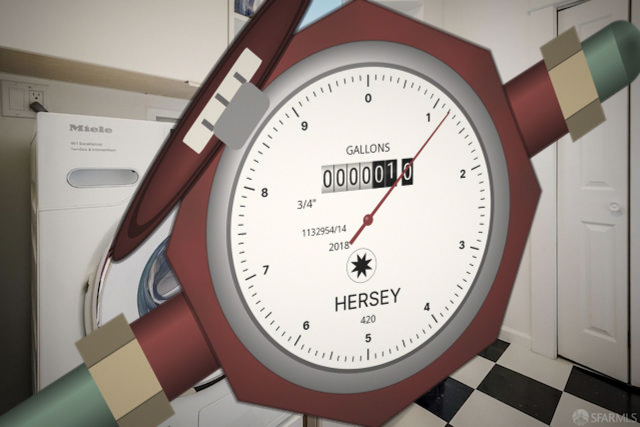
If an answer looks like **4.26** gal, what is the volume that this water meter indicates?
**11.2** gal
